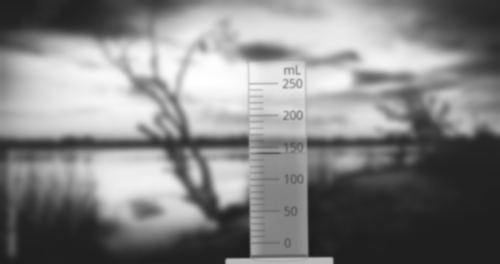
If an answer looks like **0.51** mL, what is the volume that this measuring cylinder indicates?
**140** mL
